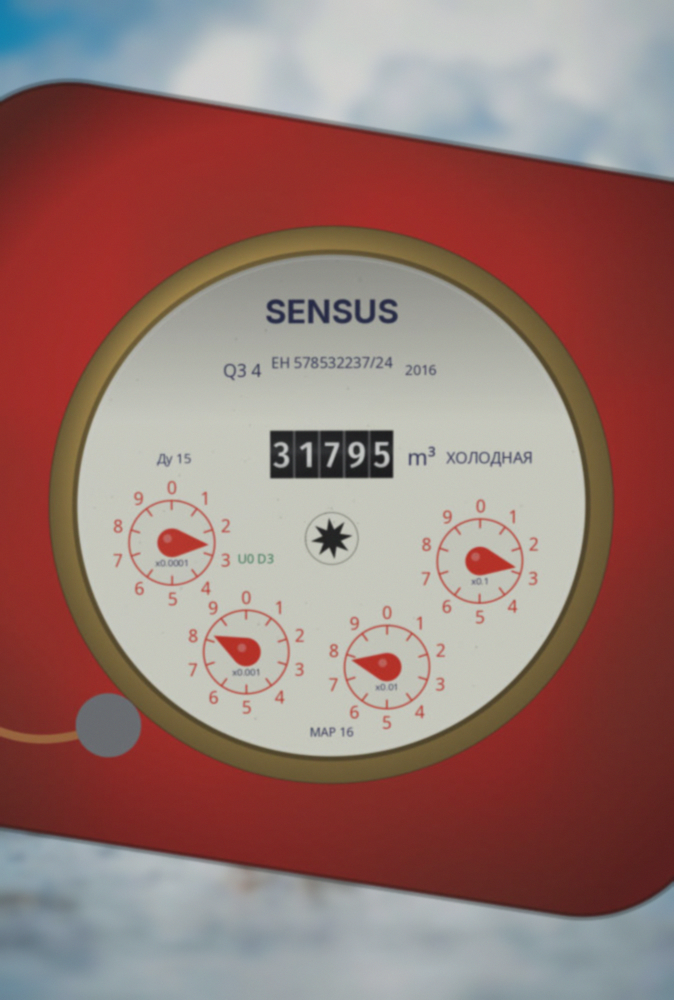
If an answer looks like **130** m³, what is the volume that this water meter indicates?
**31795.2782** m³
